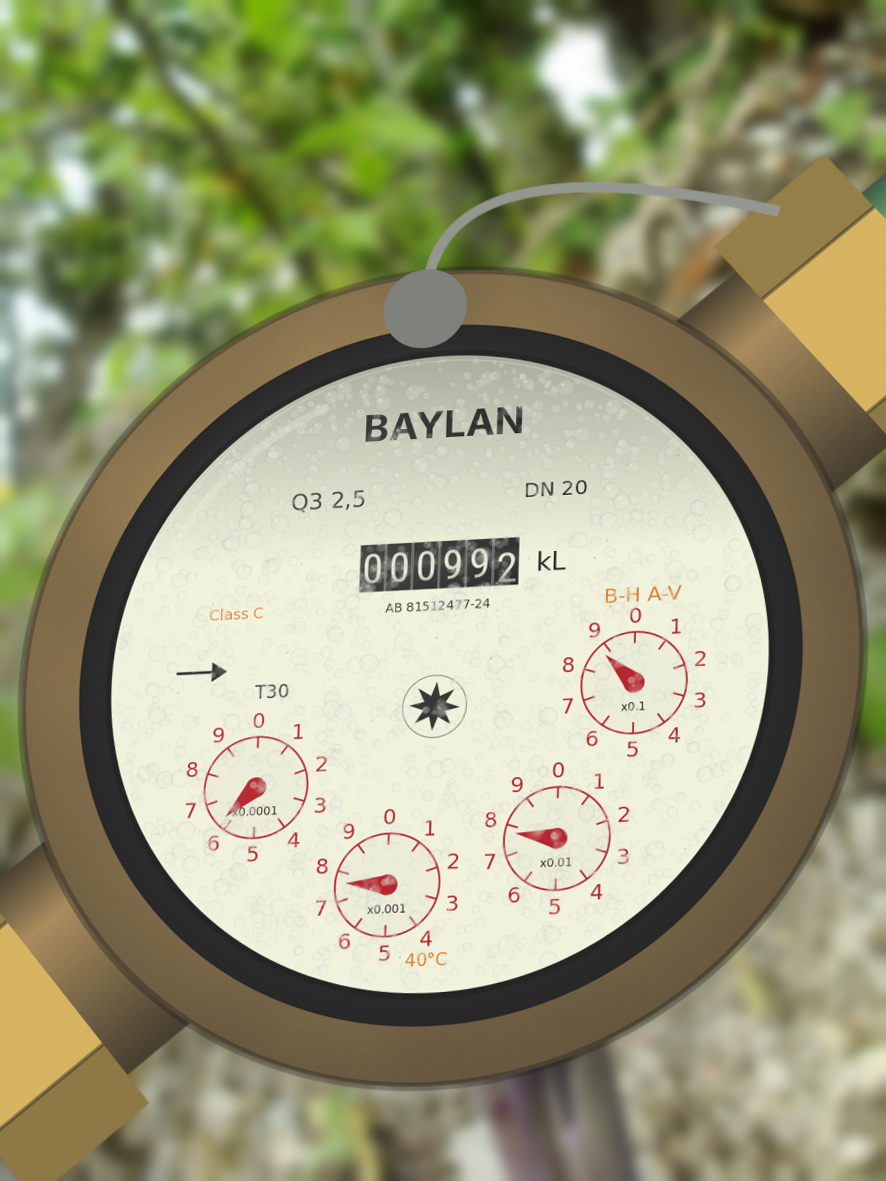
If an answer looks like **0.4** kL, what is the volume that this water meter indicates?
**991.8776** kL
